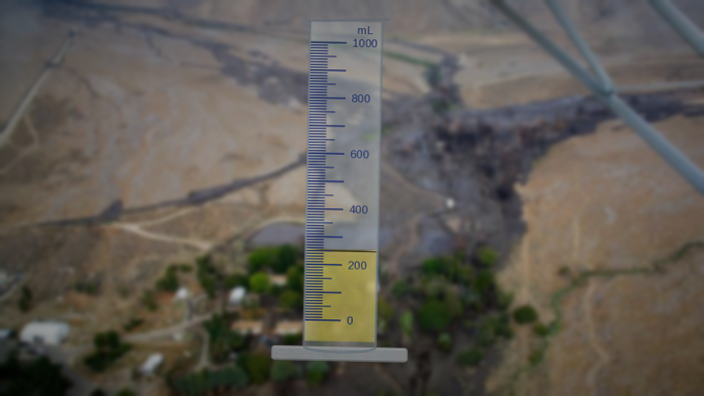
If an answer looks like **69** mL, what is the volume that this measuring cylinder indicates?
**250** mL
